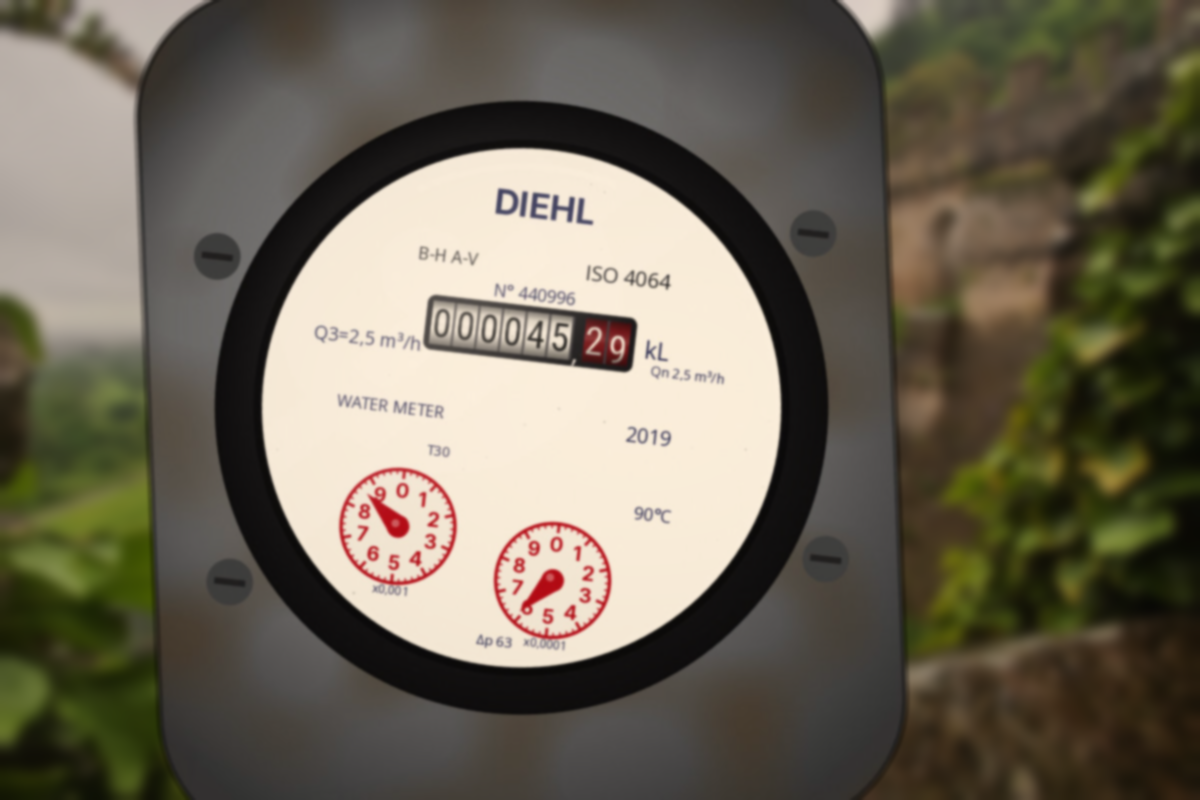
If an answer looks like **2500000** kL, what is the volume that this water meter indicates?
**45.2886** kL
